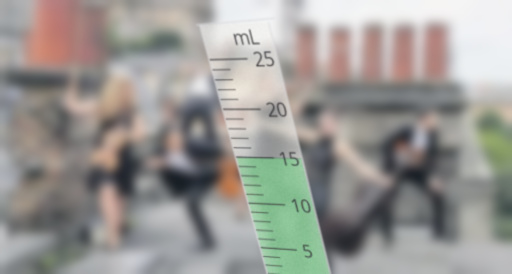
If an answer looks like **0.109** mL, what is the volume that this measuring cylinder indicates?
**15** mL
